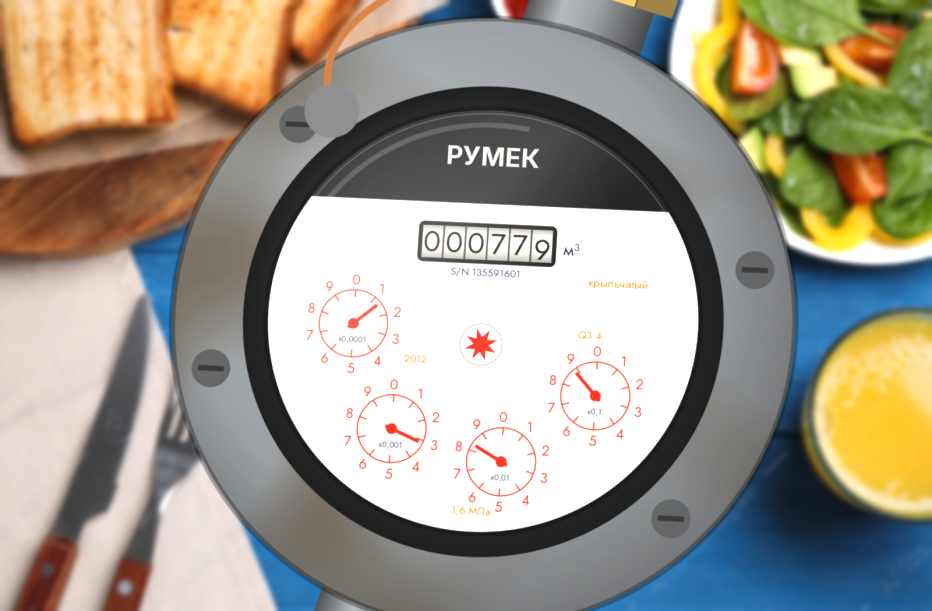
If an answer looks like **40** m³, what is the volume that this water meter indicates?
**778.8831** m³
